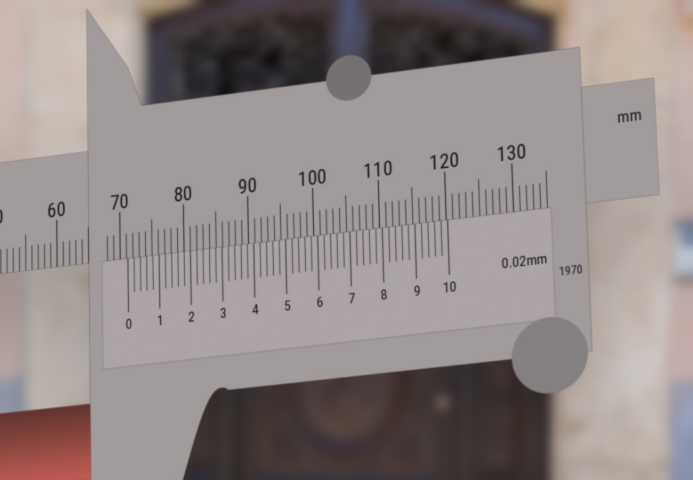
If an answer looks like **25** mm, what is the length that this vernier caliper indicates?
**71.2** mm
